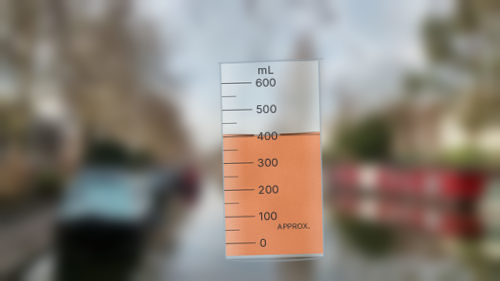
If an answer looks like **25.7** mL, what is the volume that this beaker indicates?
**400** mL
